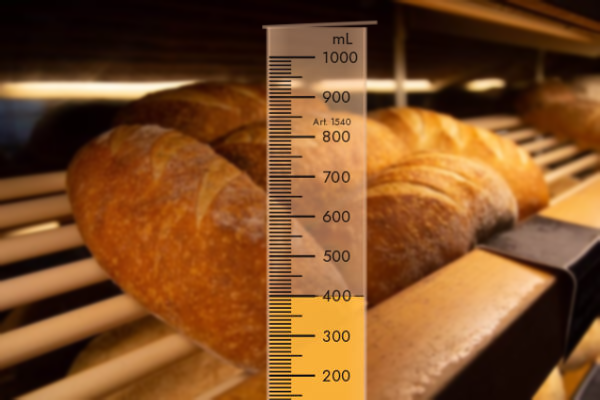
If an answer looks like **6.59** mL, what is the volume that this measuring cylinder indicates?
**400** mL
